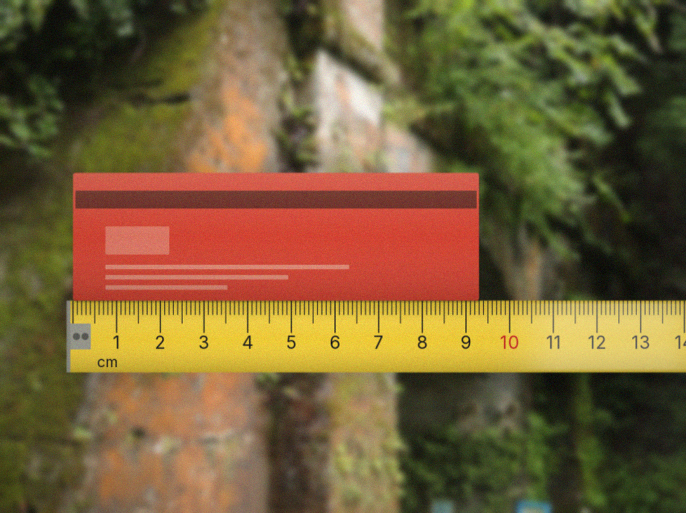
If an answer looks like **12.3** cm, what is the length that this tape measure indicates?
**9.3** cm
